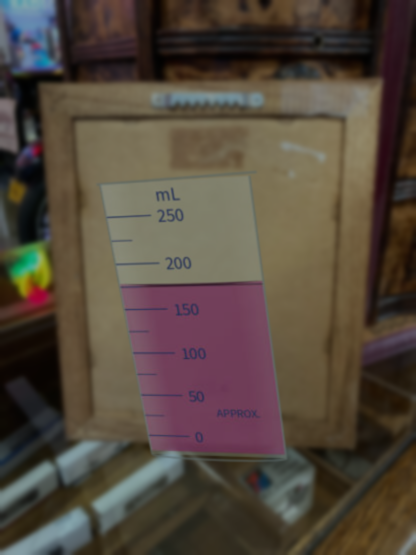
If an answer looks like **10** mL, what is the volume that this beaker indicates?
**175** mL
